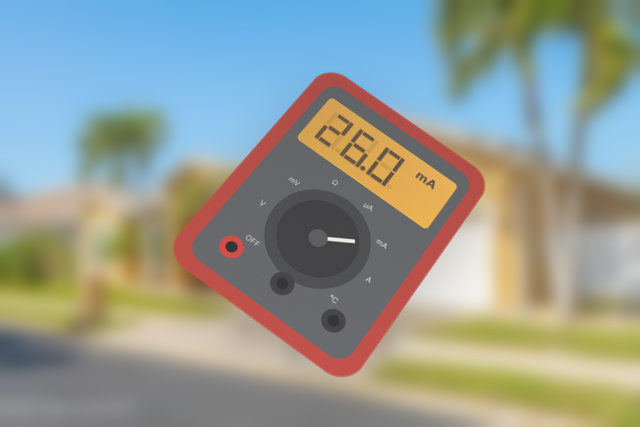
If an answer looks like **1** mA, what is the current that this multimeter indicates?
**26.0** mA
